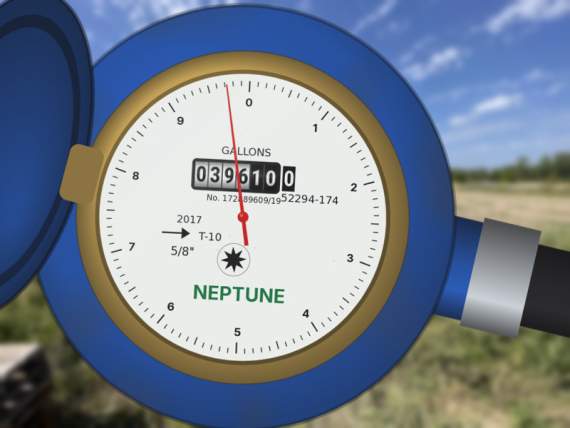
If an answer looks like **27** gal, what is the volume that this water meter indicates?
**396099.7** gal
